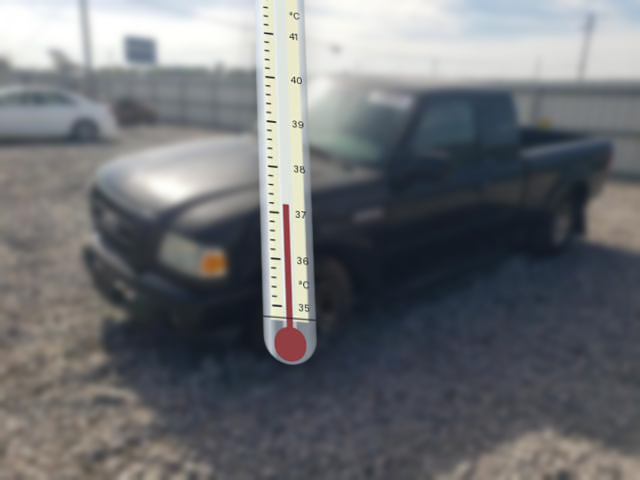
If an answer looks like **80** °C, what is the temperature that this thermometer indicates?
**37.2** °C
